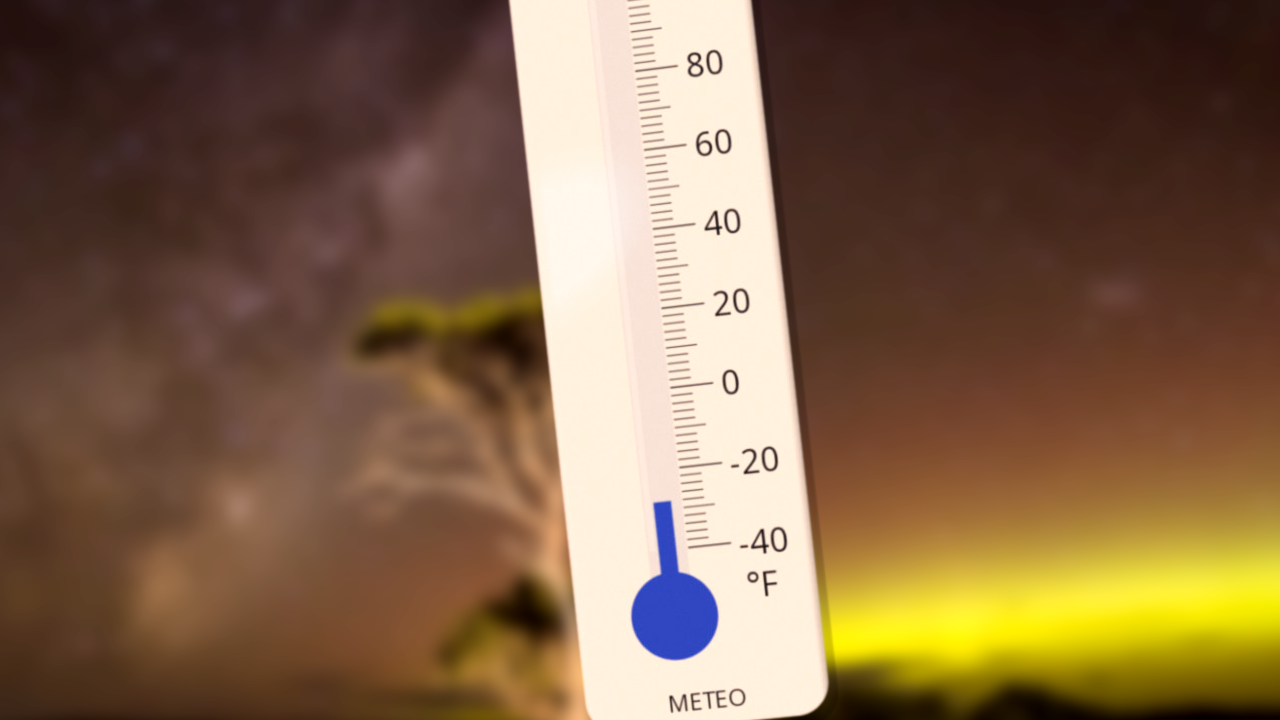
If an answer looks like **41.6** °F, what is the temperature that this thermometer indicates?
**-28** °F
